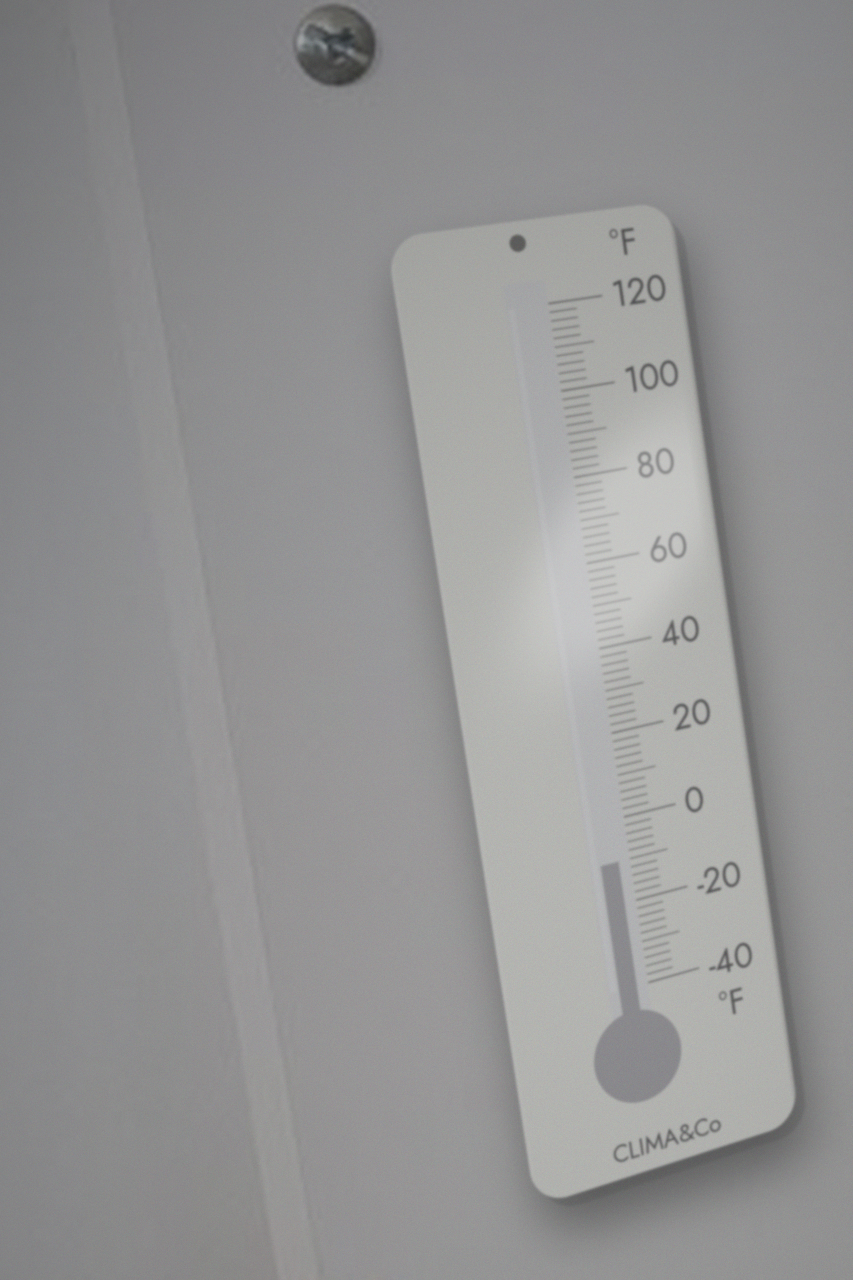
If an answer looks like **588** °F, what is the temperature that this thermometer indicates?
**-10** °F
